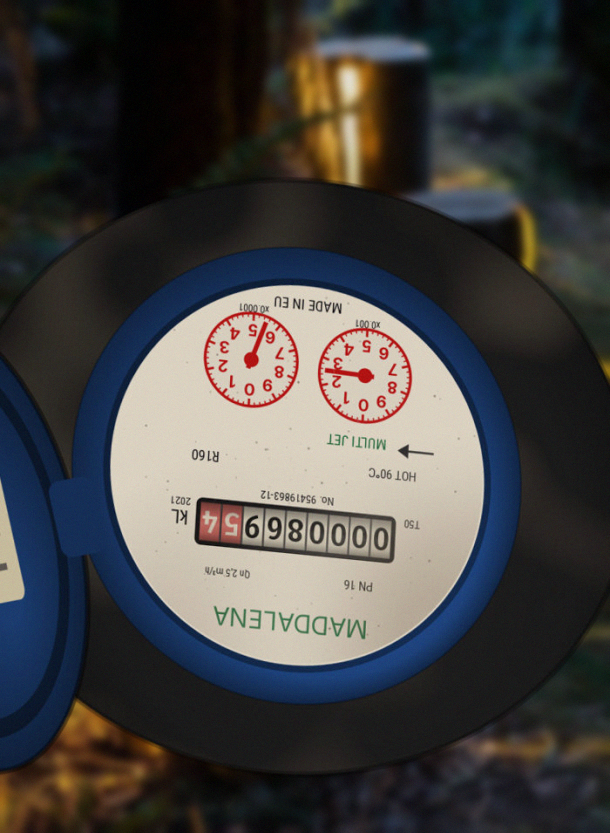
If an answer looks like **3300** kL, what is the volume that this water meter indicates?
**869.5425** kL
